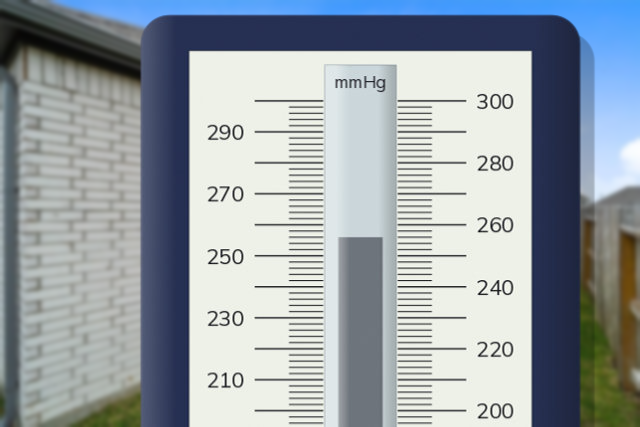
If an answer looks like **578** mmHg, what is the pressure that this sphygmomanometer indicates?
**256** mmHg
